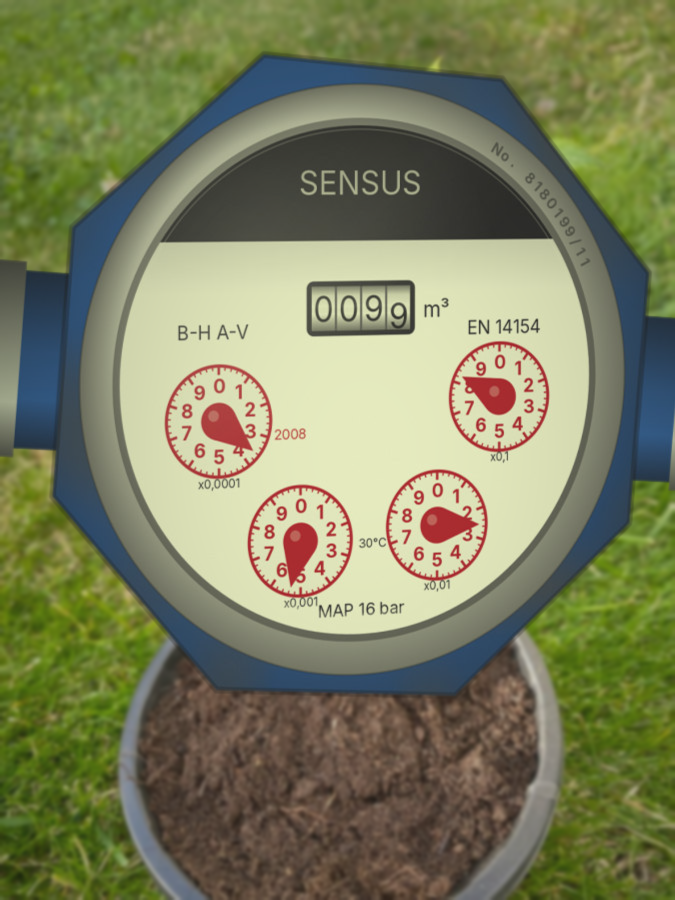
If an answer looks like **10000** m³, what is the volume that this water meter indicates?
**98.8253** m³
